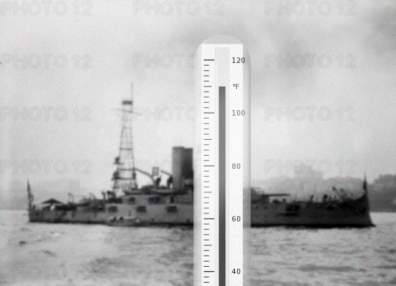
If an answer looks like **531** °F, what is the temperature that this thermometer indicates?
**110** °F
